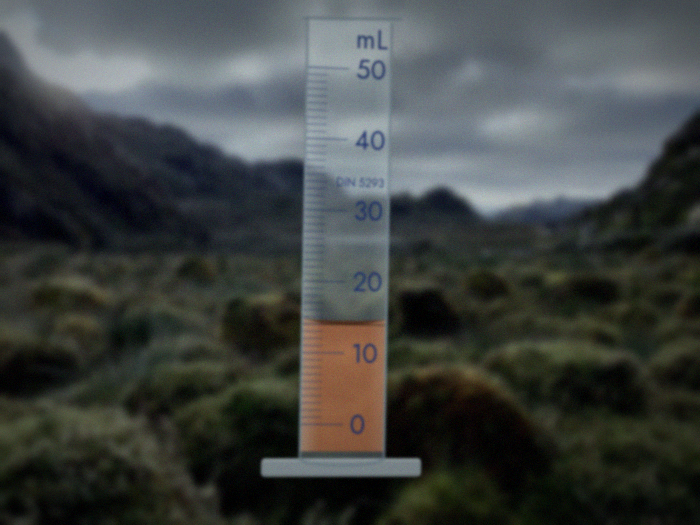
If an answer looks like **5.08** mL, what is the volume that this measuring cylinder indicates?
**14** mL
